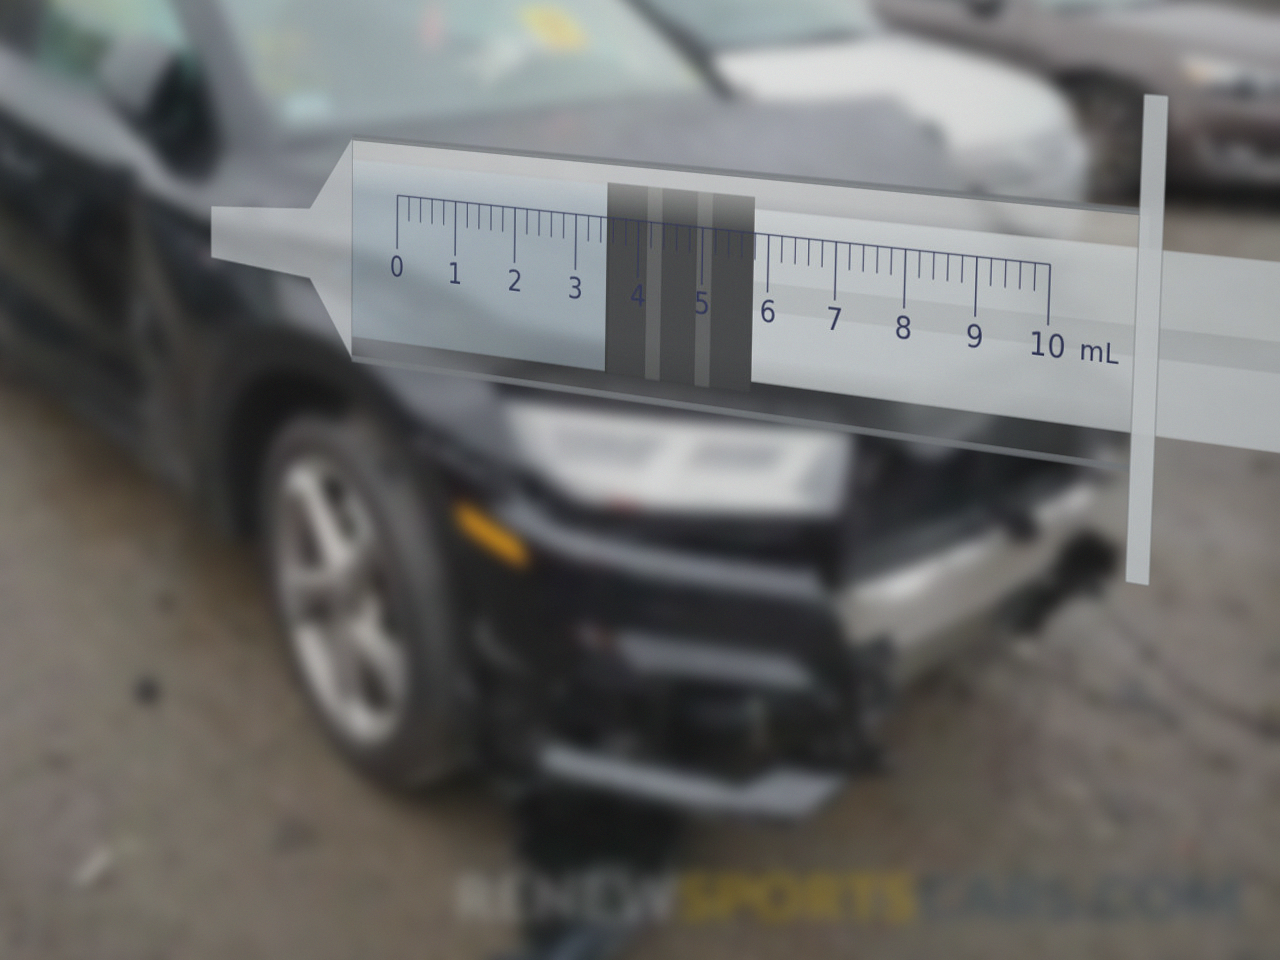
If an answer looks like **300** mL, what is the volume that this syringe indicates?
**3.5** mL
